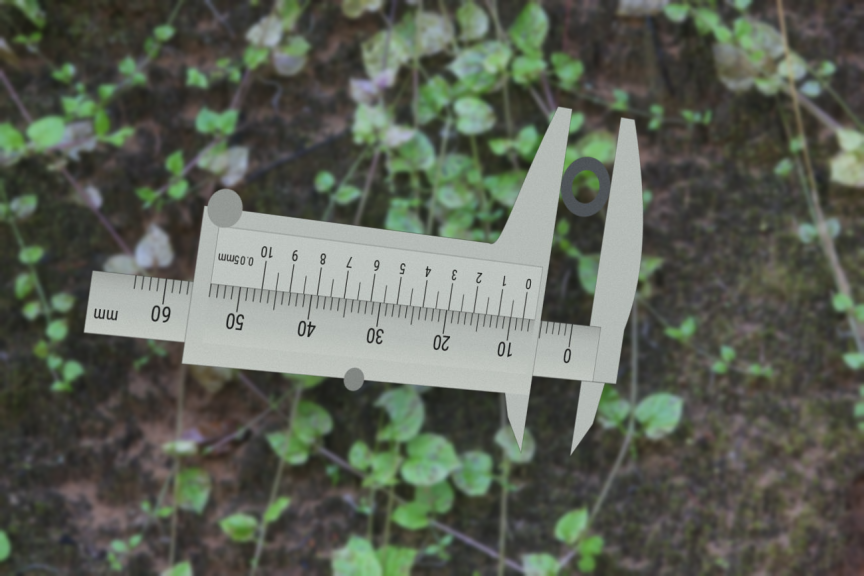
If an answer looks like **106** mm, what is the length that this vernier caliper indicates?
**8.0** mm
